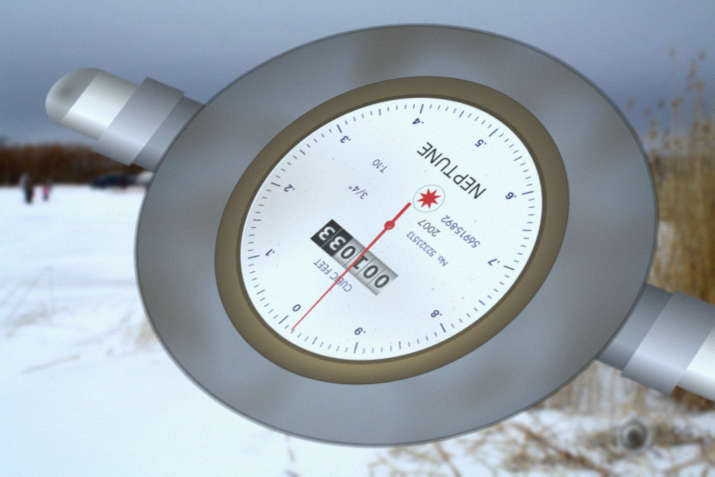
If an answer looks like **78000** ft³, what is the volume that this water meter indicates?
**1032.98** ft³
